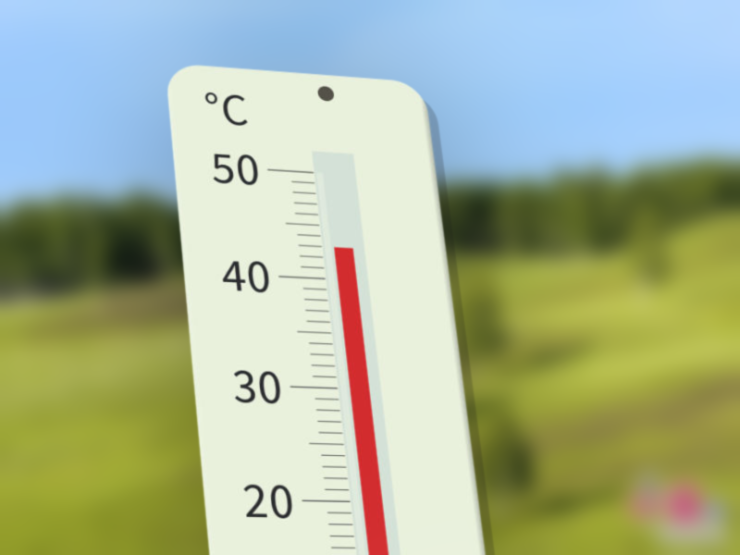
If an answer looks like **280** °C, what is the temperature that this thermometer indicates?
**43** °C
